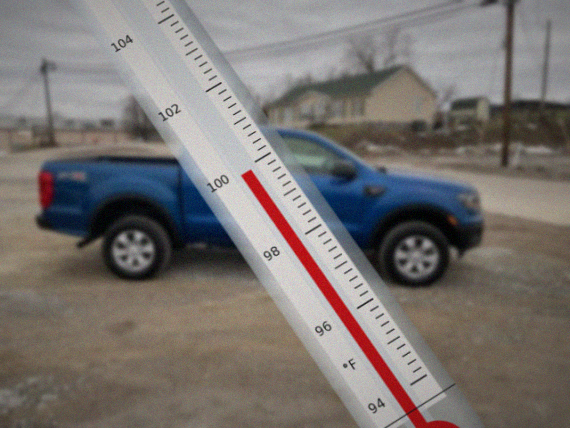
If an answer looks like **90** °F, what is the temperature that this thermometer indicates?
**99.9** °F
